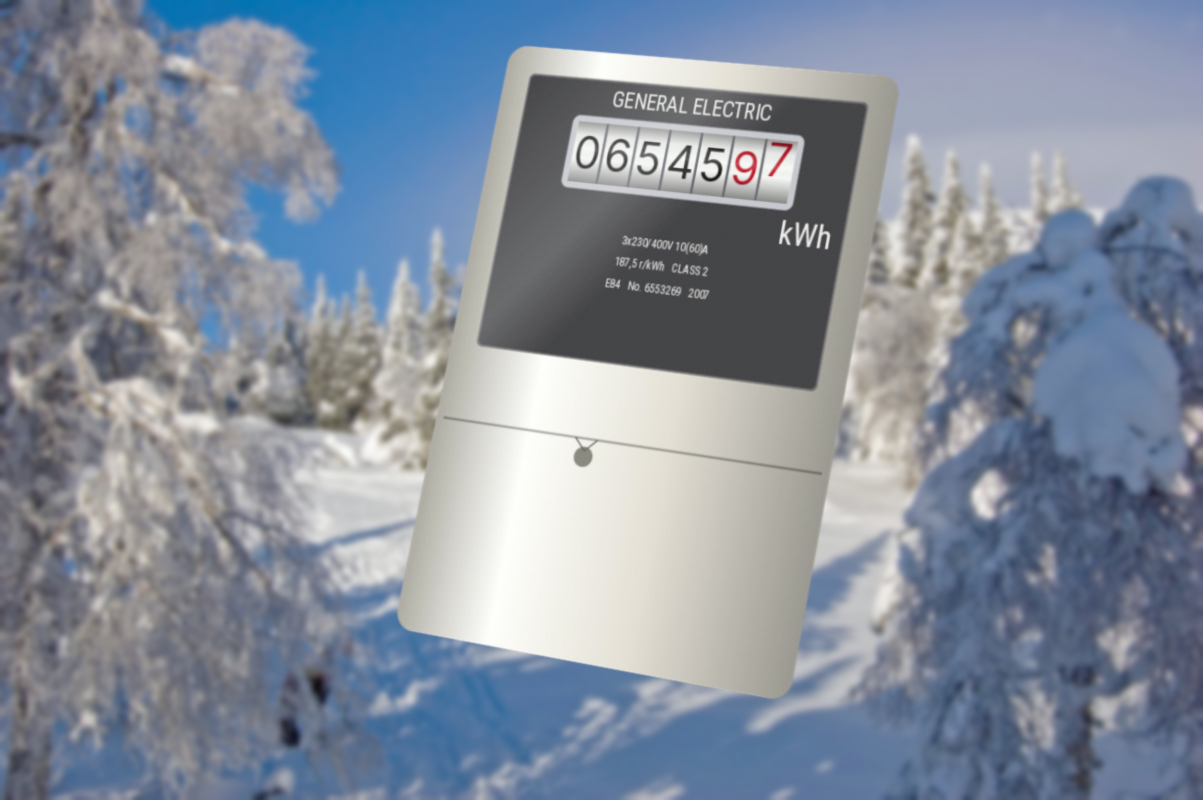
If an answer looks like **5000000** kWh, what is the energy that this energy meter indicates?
**6545.97** kWh
